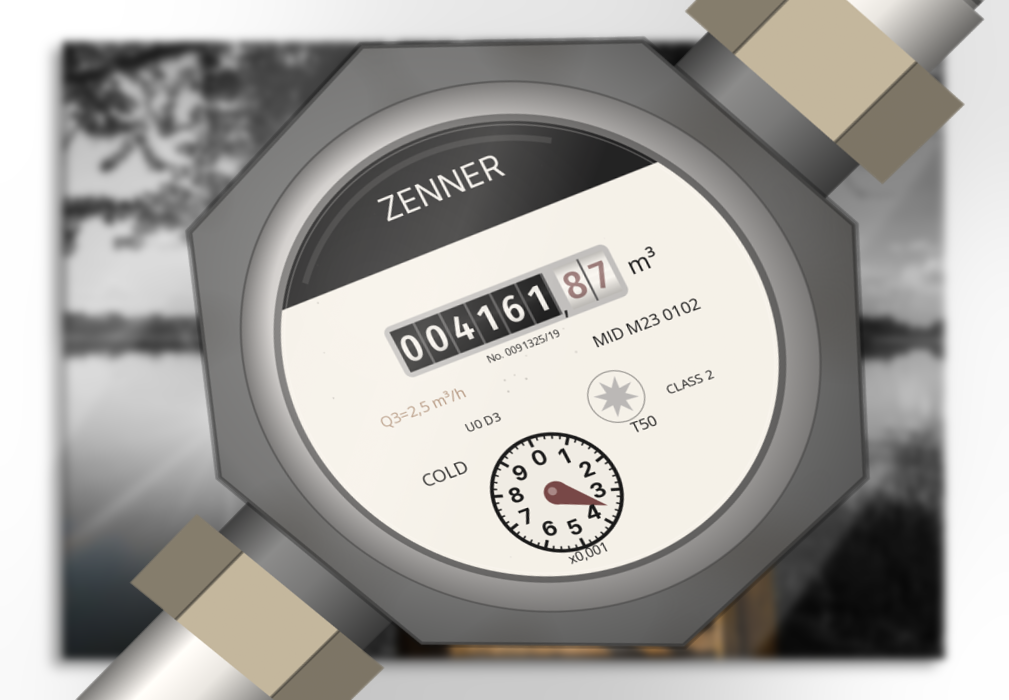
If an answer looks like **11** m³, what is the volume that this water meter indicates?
**4161.873** m³
